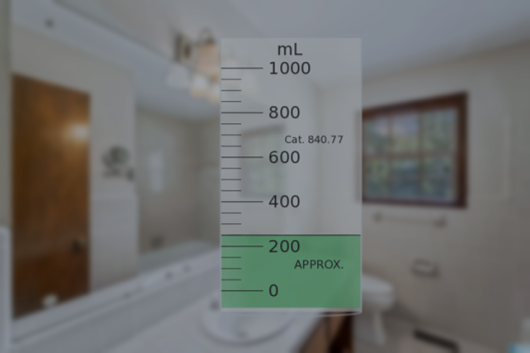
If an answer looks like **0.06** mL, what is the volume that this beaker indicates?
**250** mL
